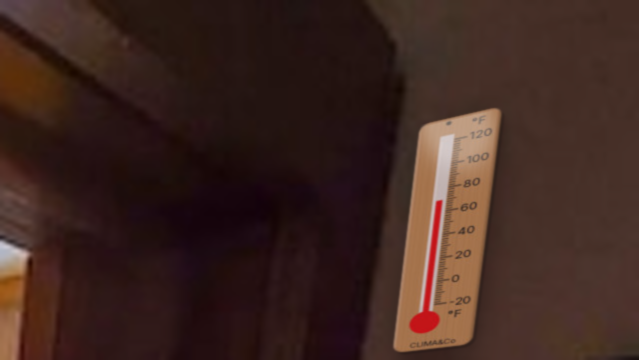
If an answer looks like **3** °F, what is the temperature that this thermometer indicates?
**70** °F
